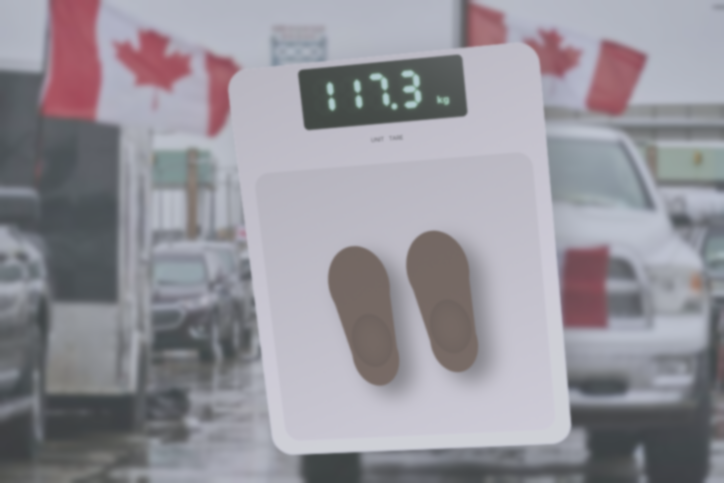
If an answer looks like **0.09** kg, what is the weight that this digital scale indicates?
**117.3** kg
